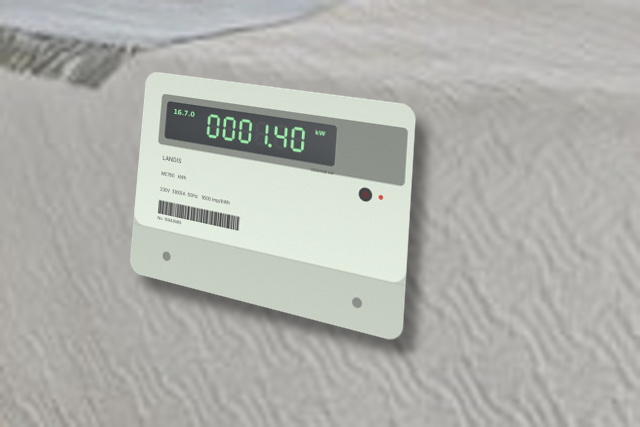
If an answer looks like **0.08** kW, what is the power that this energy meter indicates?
**1.40** kW
